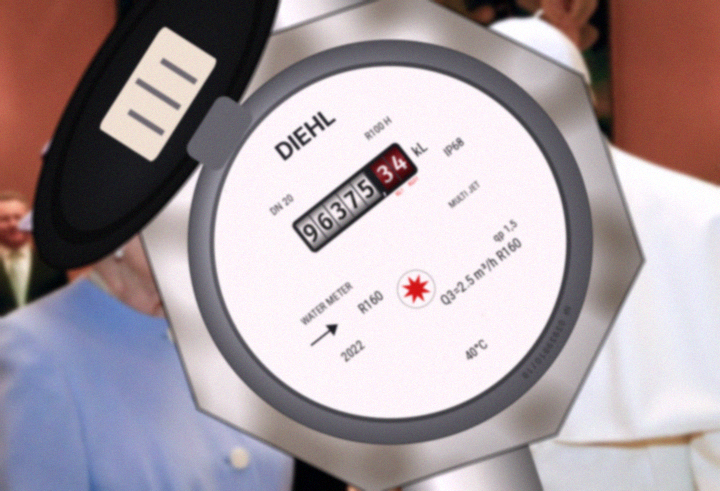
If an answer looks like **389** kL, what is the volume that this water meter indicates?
**96375.34** kL
